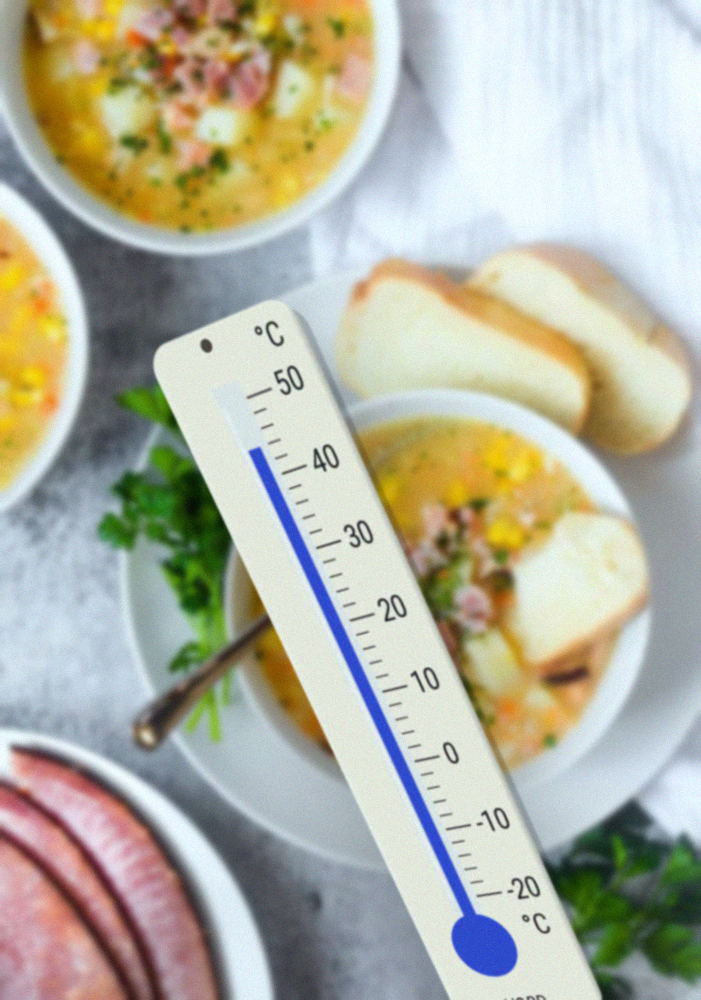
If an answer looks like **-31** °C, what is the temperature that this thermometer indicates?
**44** °C
